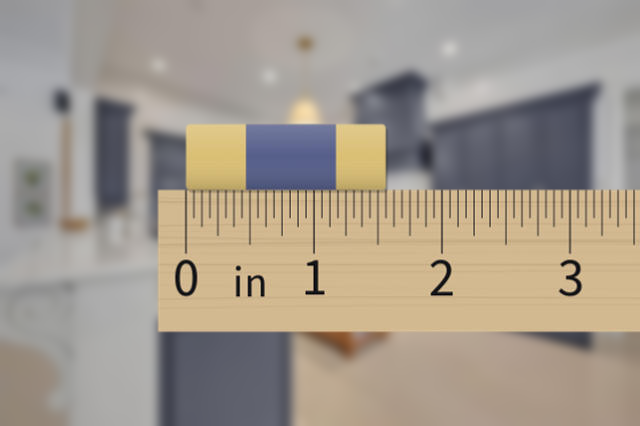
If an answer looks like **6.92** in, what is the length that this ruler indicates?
**1.5625** in
